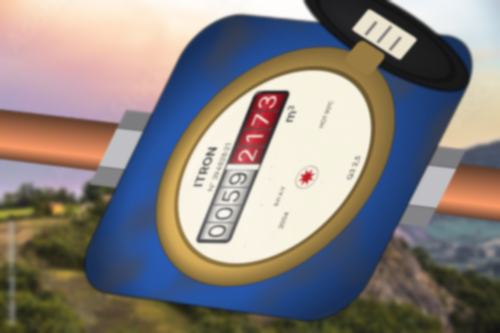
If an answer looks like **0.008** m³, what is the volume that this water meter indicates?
**59.2173** m³
